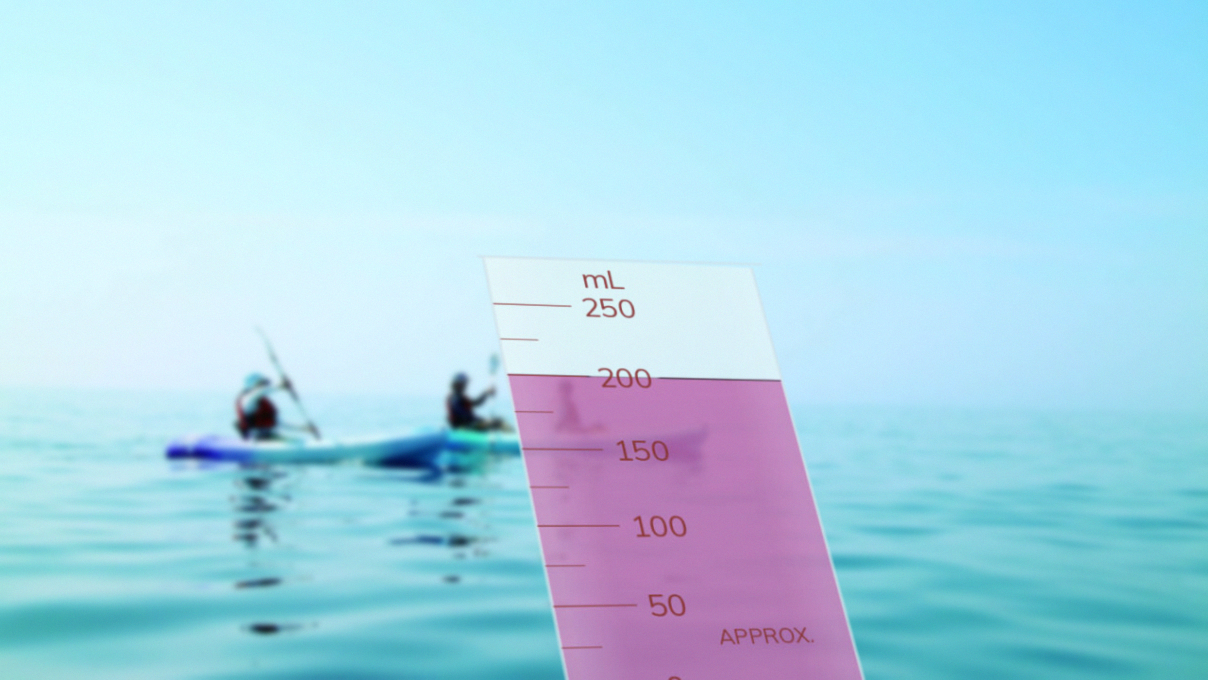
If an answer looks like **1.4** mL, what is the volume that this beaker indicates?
**200** mL
